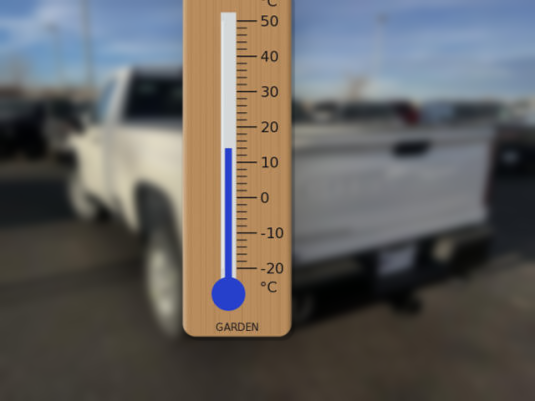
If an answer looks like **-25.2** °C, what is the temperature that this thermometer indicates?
**14** °C
